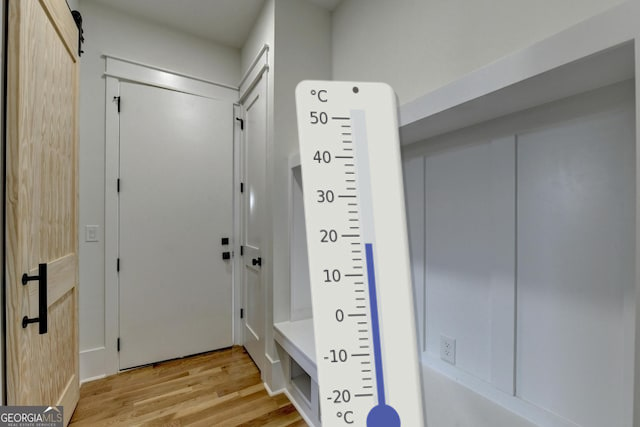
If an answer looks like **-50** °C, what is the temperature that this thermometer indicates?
**18** °C
